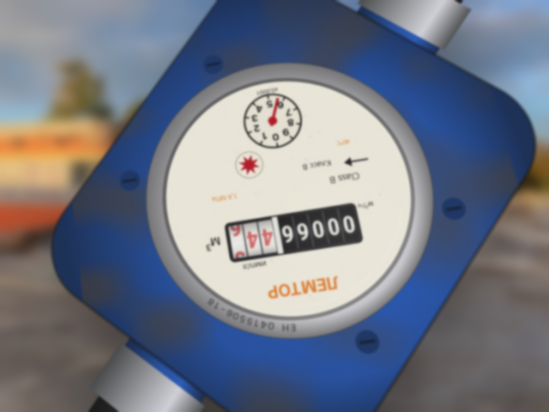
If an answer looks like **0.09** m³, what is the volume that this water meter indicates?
**66.4455** m³
